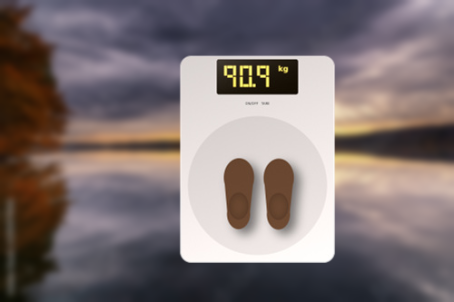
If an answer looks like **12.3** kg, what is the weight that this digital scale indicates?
**90.9** kg
